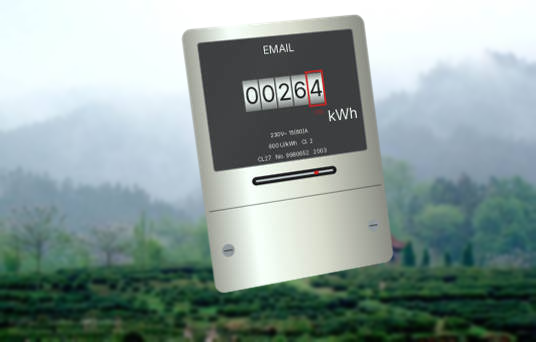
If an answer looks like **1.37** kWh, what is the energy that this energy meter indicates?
**26.4** kWh
